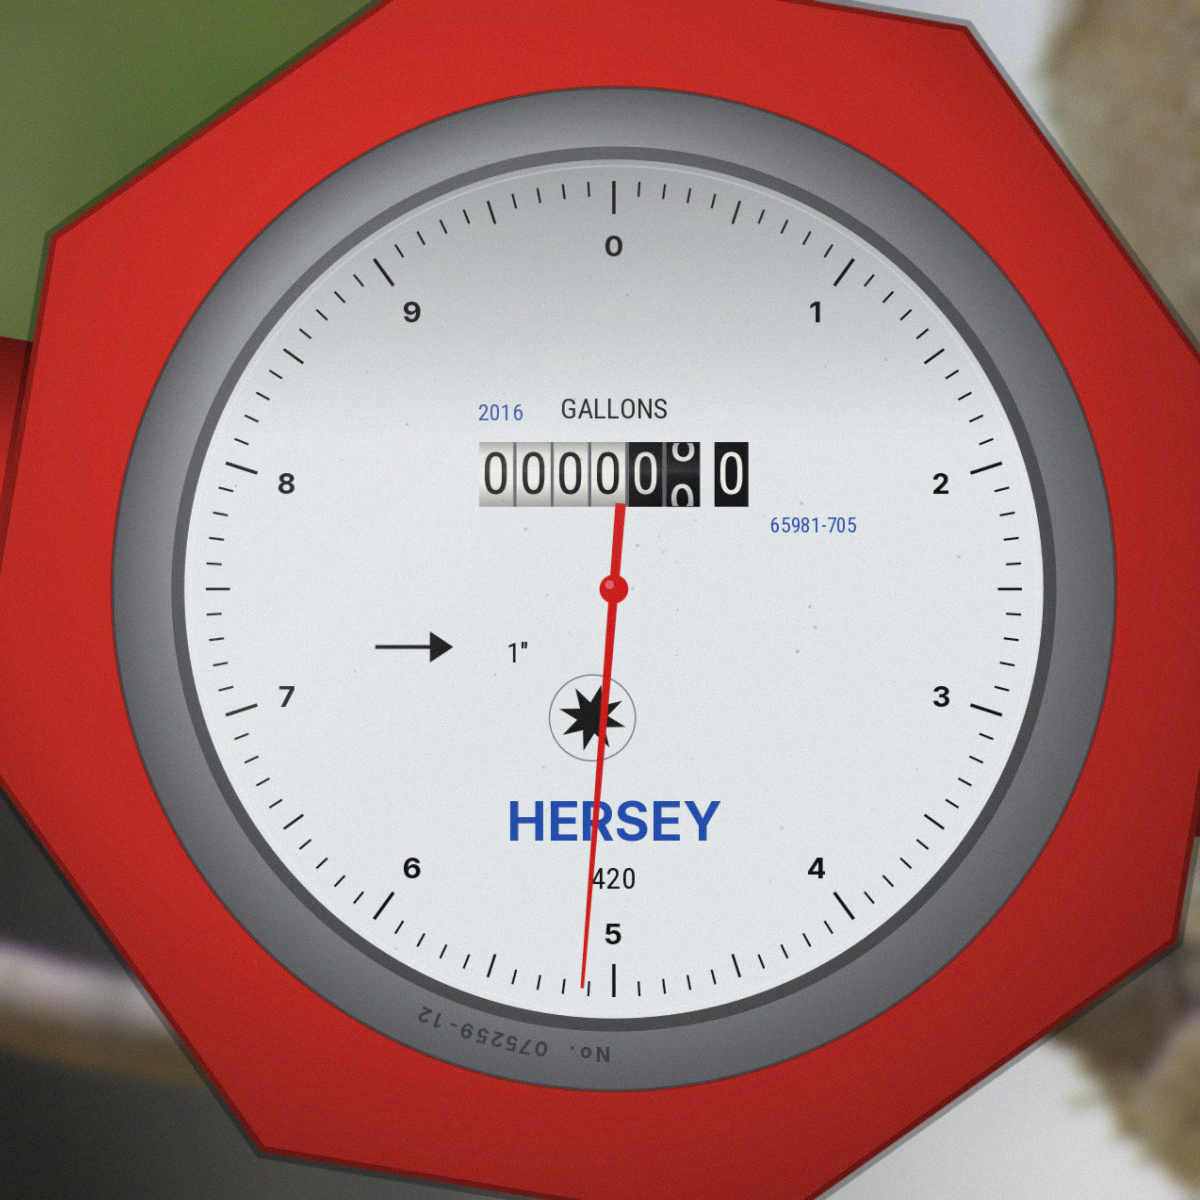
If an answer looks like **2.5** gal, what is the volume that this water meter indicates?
**85.1** gal
